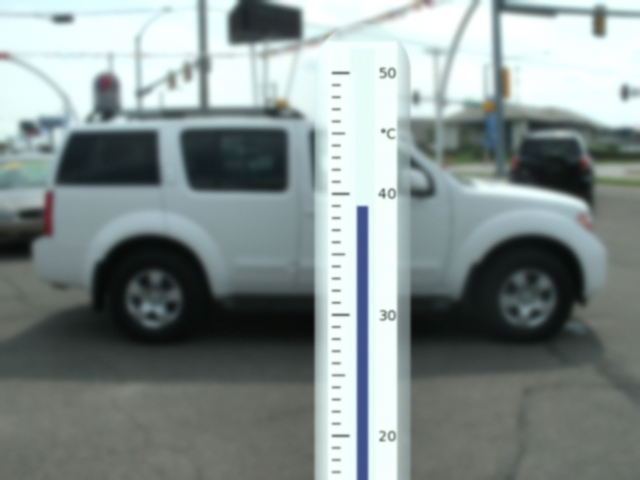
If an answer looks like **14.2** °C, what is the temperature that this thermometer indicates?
**39** °C
